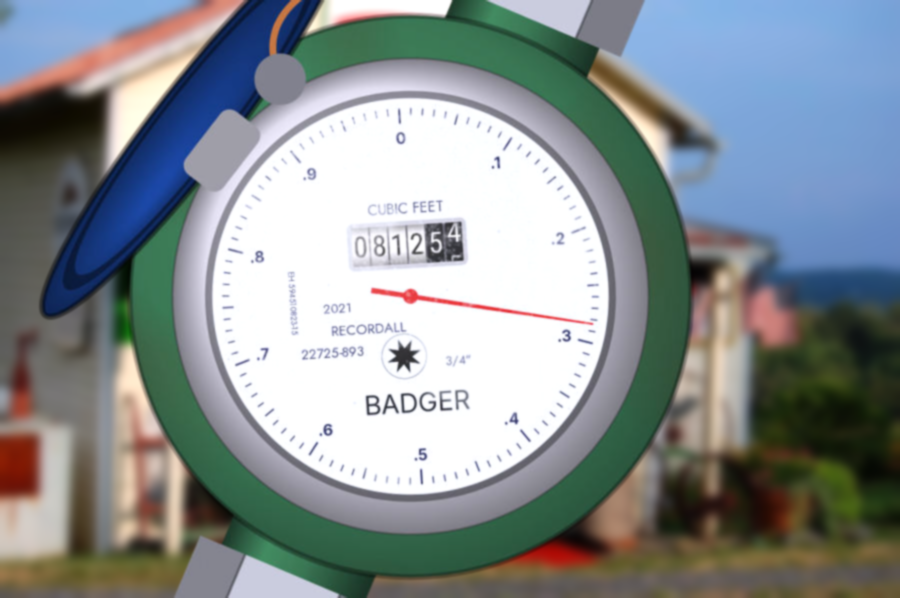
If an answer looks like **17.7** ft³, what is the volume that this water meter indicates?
**81254.28** ft³
